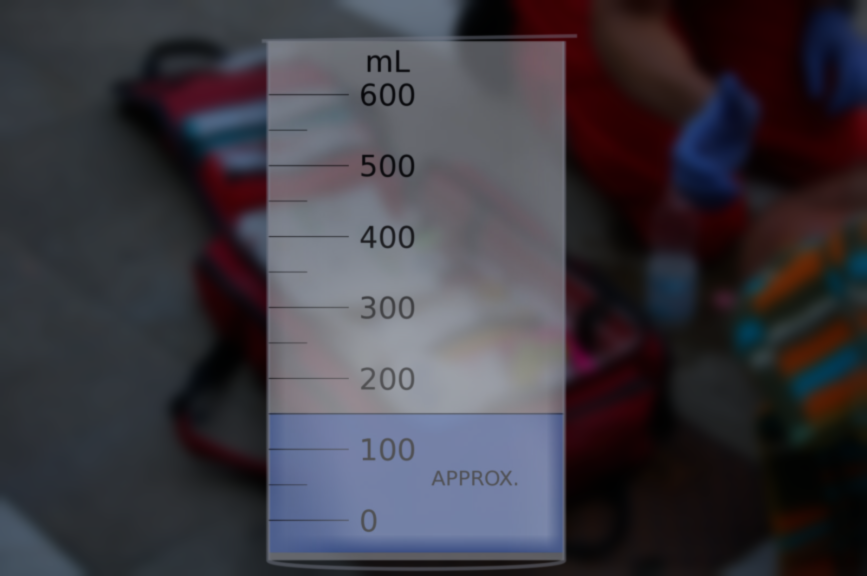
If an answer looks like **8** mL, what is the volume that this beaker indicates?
**150** mL
